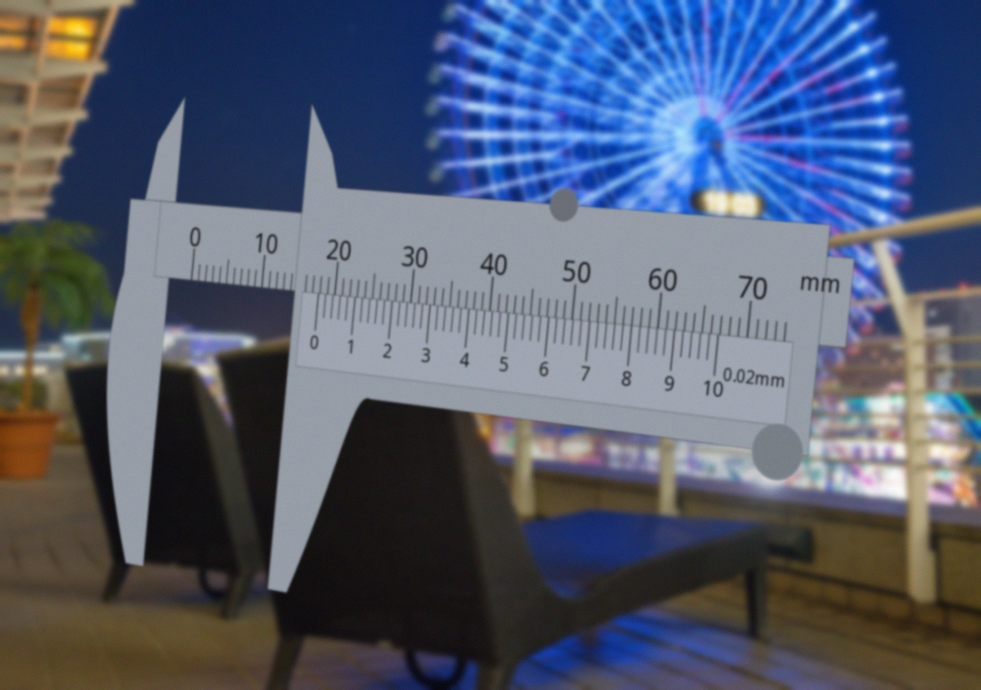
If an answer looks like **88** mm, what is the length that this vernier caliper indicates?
**17.8** mm
